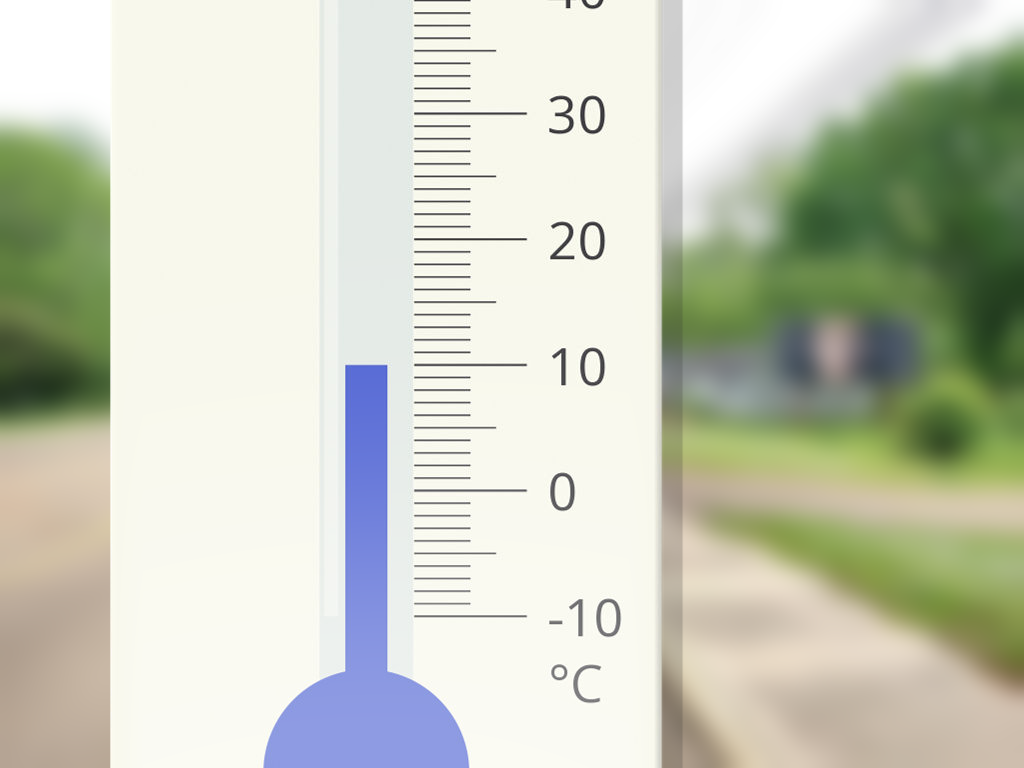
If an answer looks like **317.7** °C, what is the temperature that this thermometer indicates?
**10** °C
